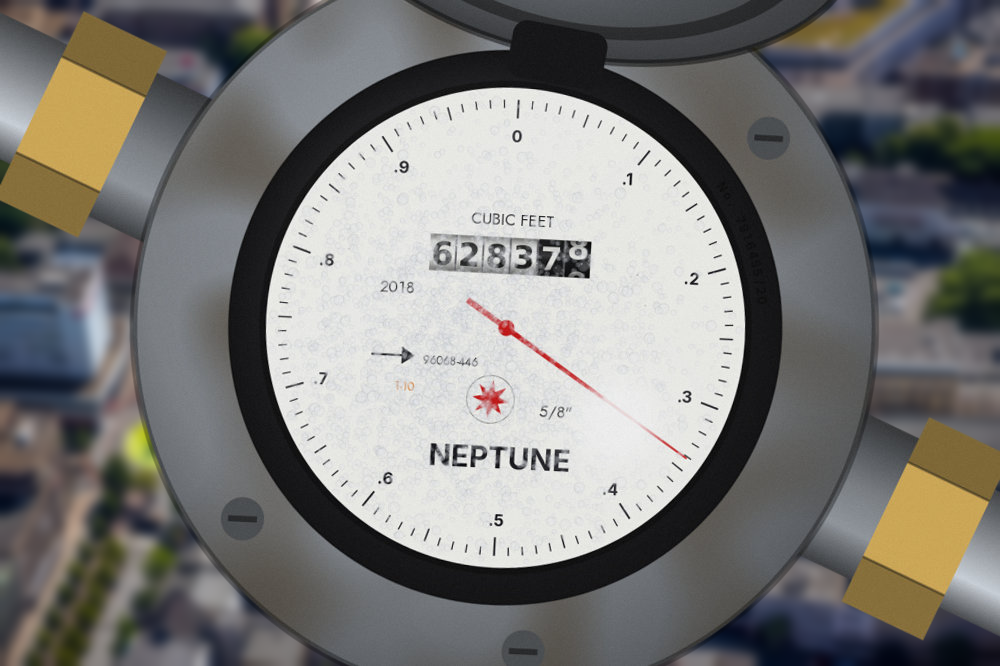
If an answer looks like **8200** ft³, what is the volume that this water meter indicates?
**628378.34** ft³
